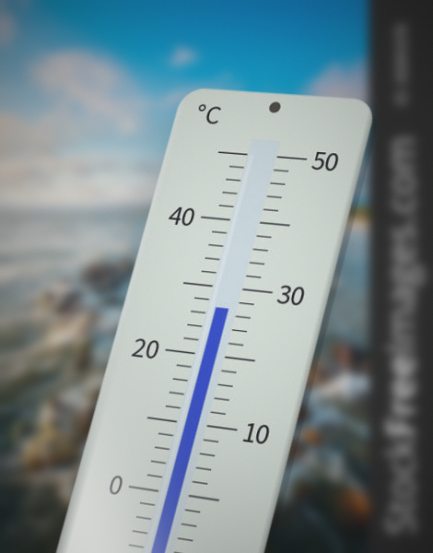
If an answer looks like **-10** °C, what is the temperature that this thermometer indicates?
**27** °C
